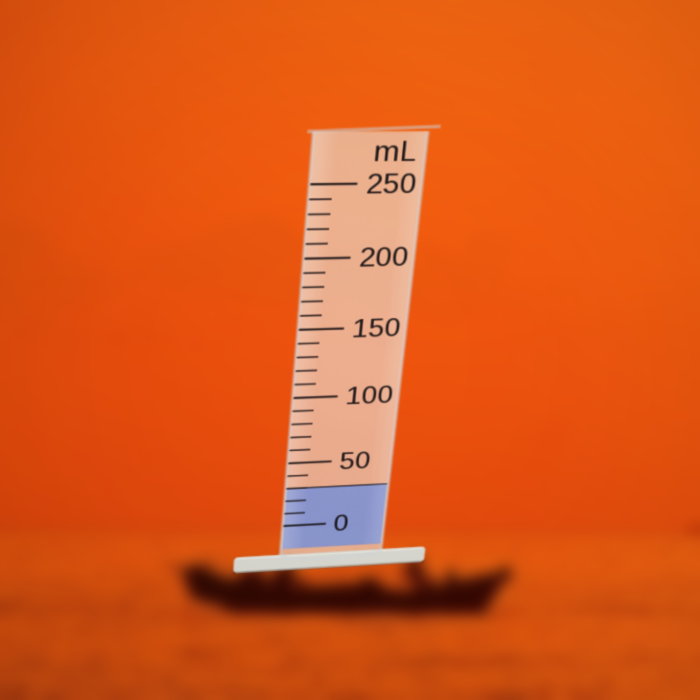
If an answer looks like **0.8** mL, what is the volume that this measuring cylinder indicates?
**30** mL
